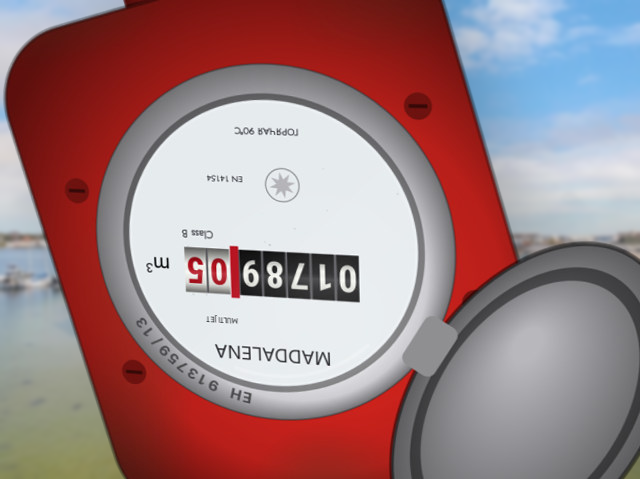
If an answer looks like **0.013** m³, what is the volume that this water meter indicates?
**1789.05** m³
